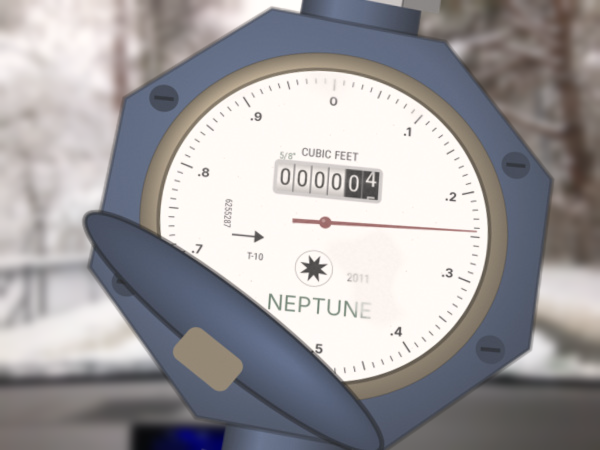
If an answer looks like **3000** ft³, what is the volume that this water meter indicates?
**4.24** ft³
